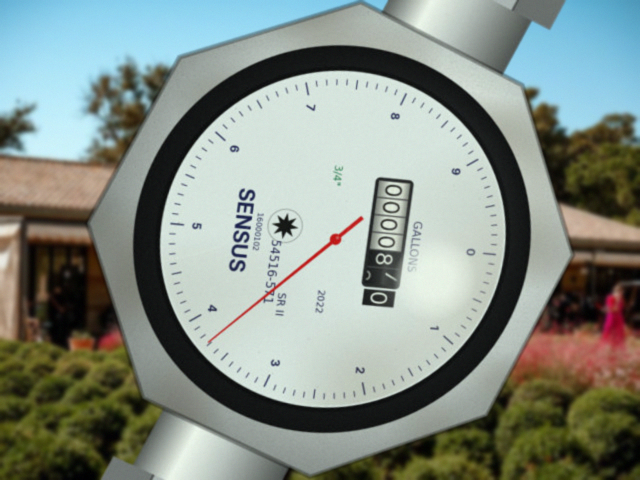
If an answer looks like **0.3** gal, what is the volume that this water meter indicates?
**873.7** gal
